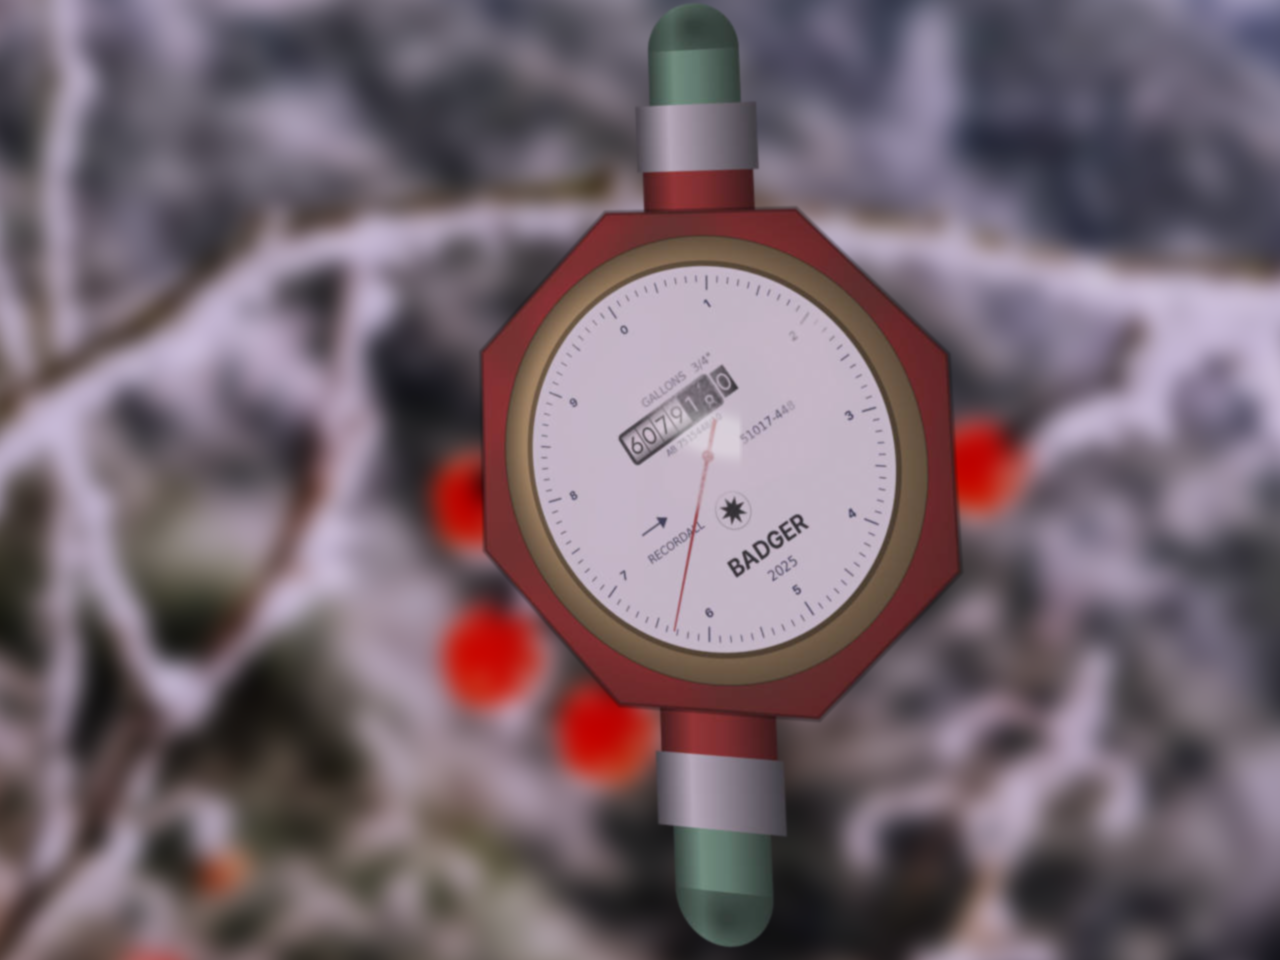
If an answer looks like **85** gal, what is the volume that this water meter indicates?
**6079176.3** gal
